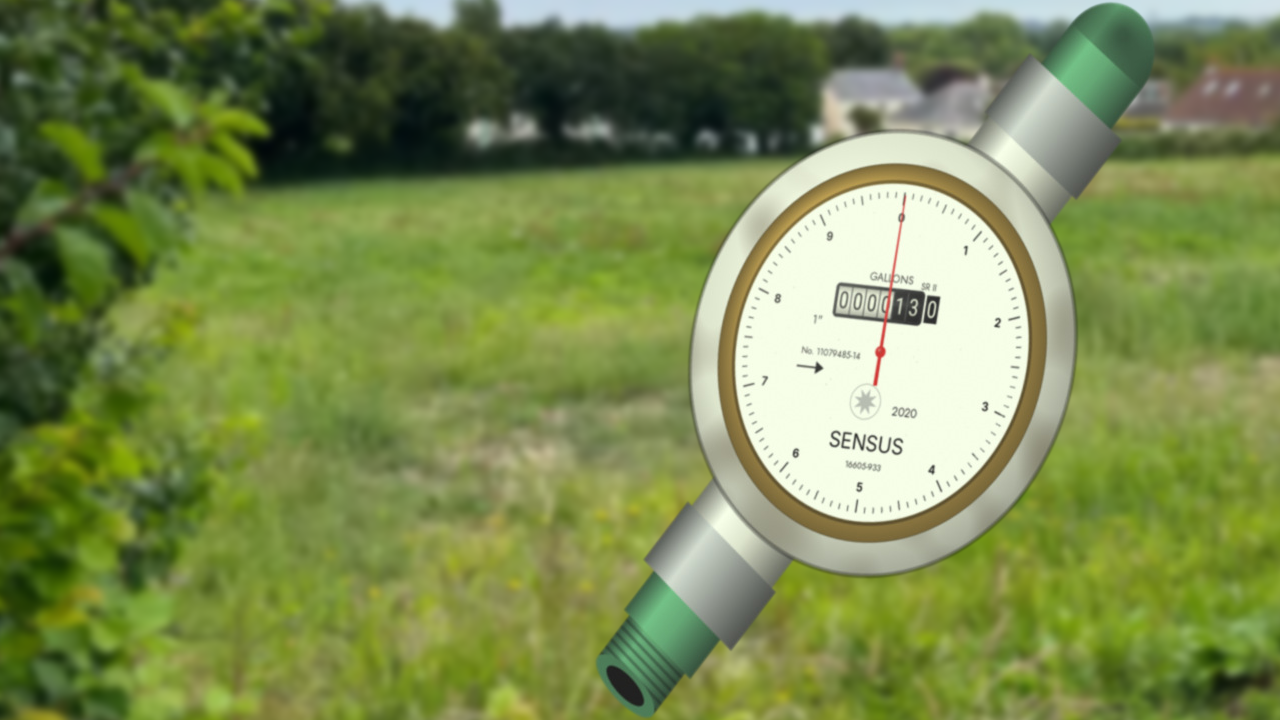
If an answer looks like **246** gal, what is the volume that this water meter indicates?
**130.0** gal
